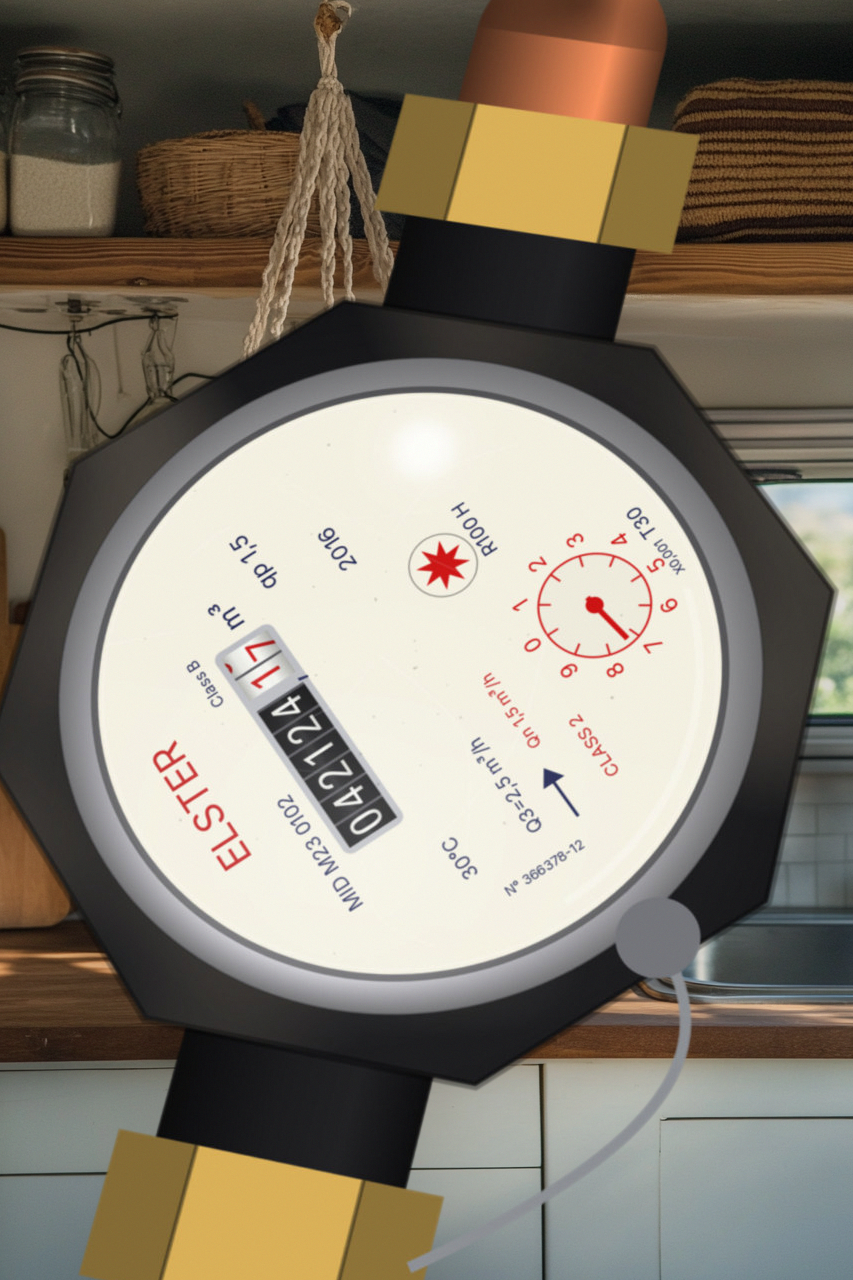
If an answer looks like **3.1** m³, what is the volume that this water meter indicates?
**42124.167** m³
